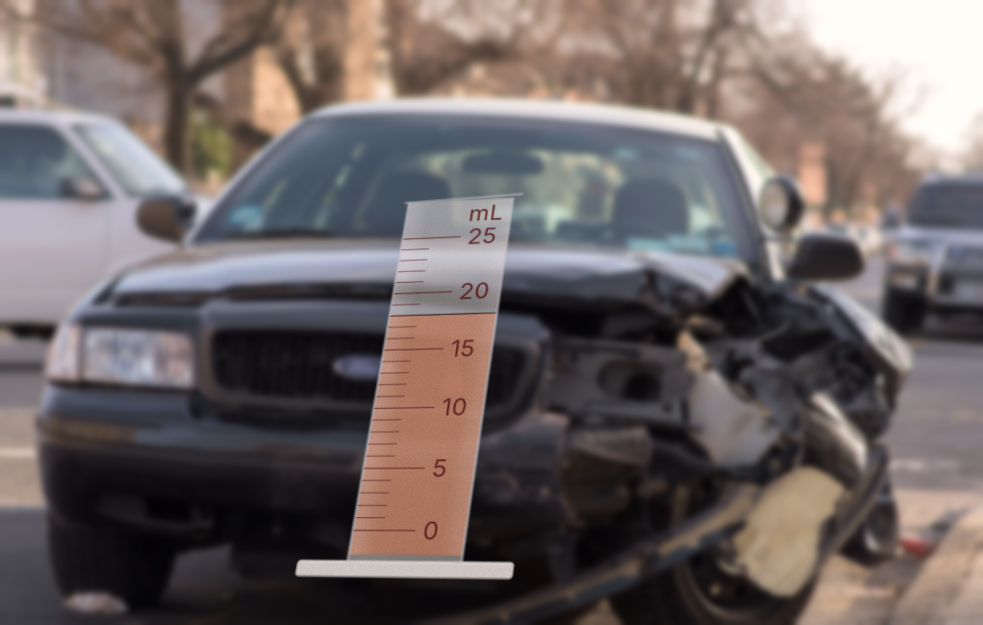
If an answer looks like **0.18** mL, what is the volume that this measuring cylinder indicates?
**18** mL
